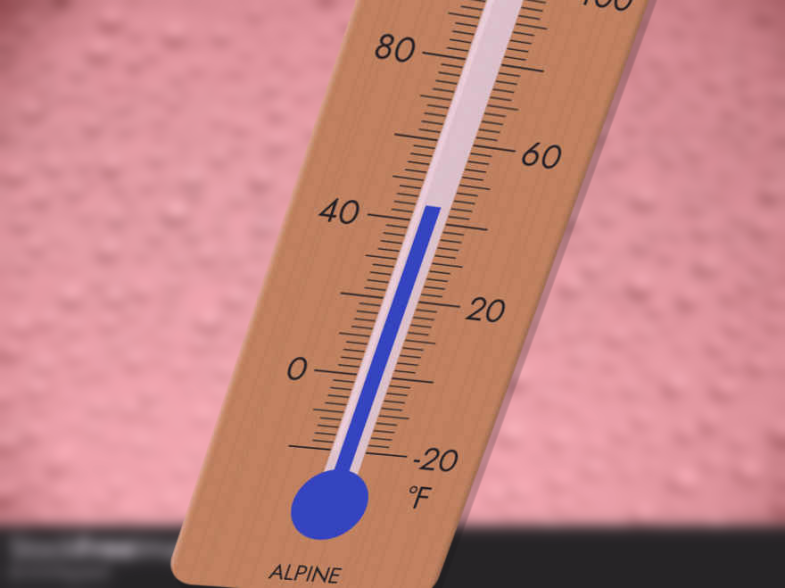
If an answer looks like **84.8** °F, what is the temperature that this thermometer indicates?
**44** °F
